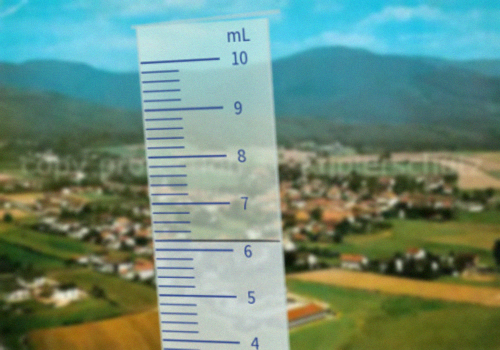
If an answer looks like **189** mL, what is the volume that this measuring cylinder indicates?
**6.2** mL
